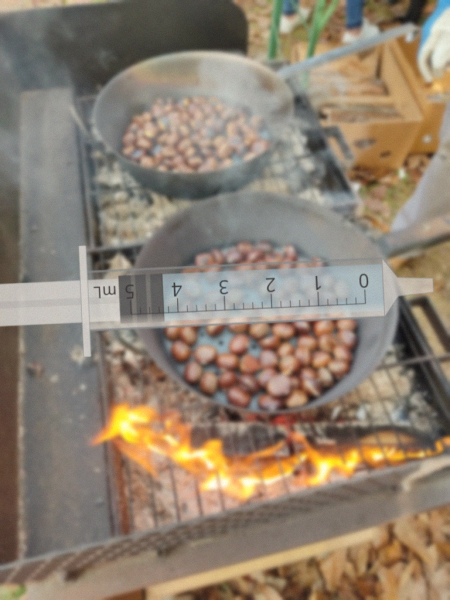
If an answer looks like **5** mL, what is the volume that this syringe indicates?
**4.3** mL
